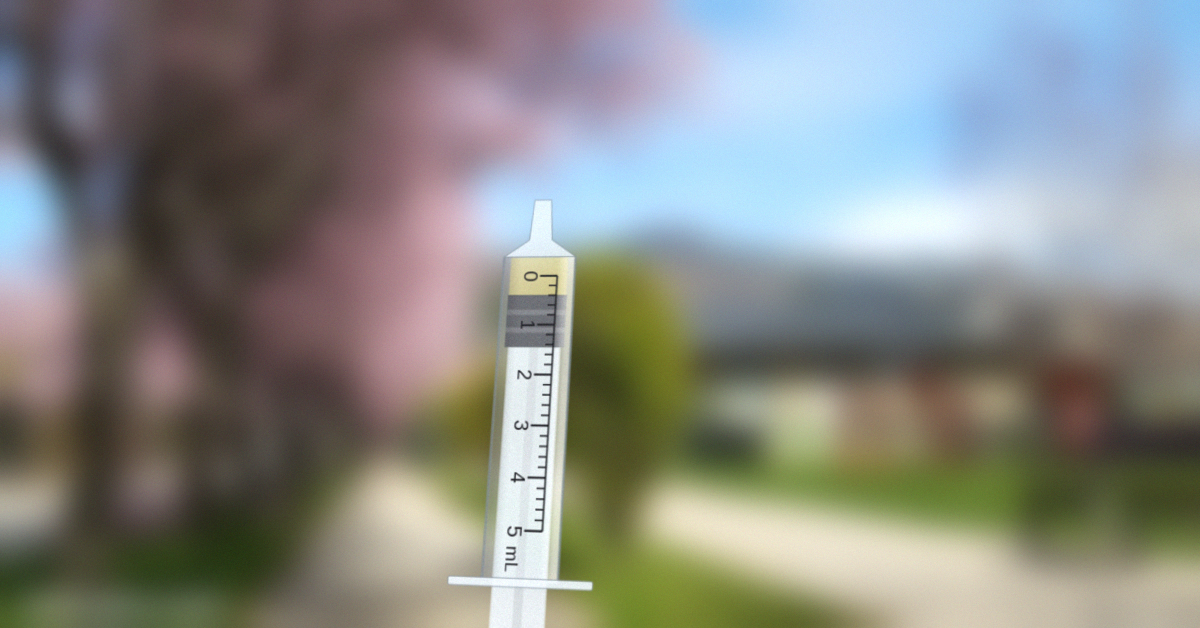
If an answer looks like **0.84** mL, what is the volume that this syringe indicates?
**0.4** mL
